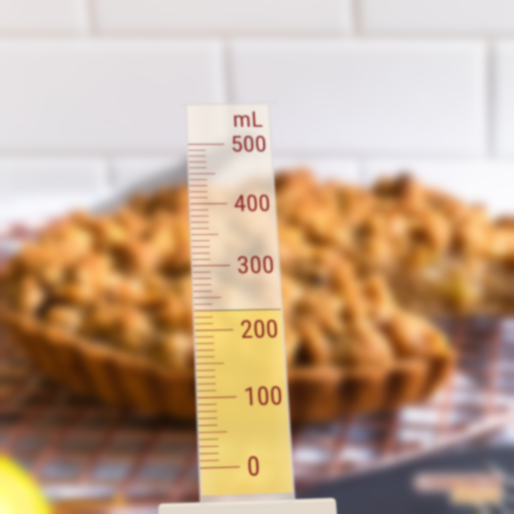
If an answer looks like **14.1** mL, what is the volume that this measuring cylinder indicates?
**230** mL
